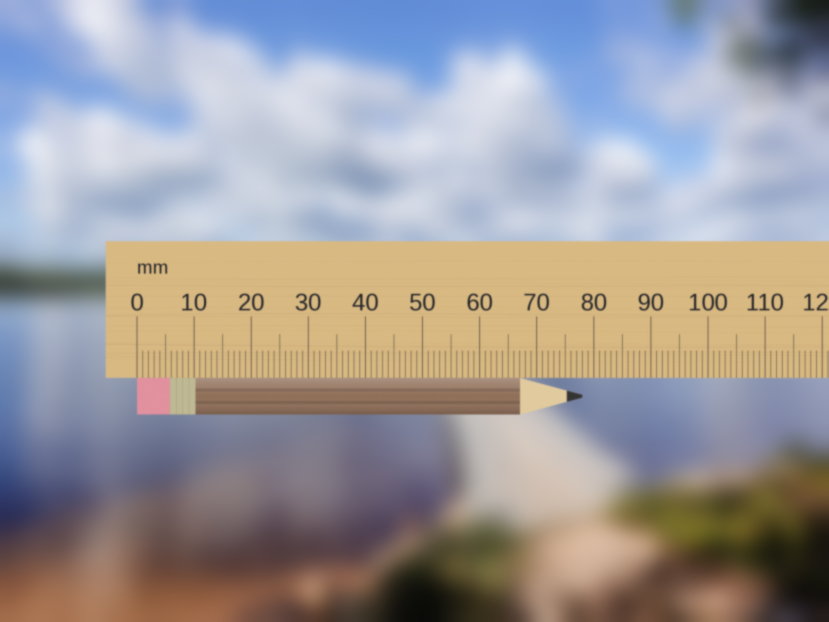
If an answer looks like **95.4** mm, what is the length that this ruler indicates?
**78** mm
